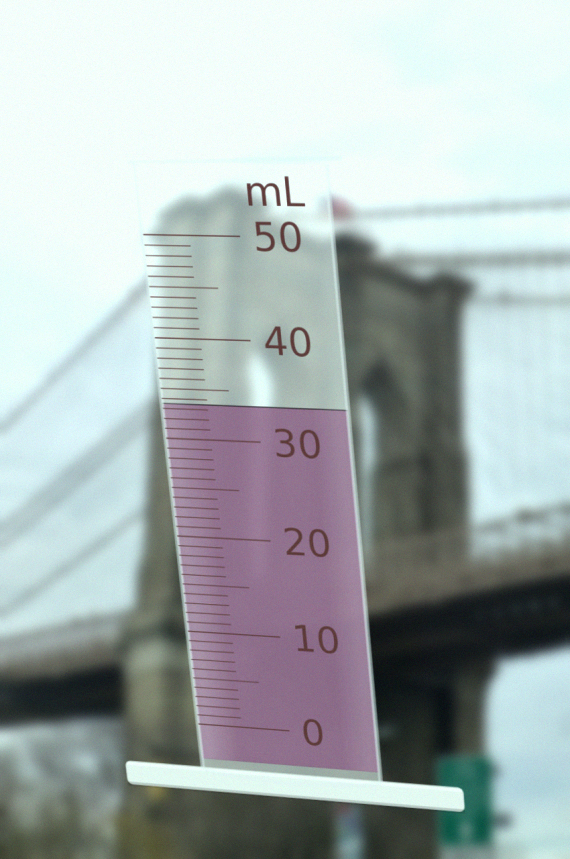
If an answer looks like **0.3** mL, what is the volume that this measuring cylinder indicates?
**33.5** mL
